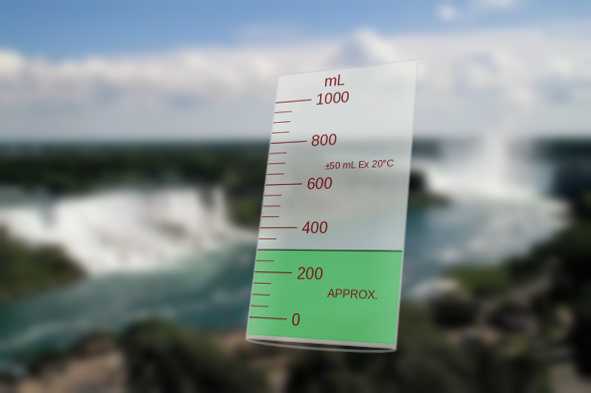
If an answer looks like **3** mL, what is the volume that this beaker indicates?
**300** mL
